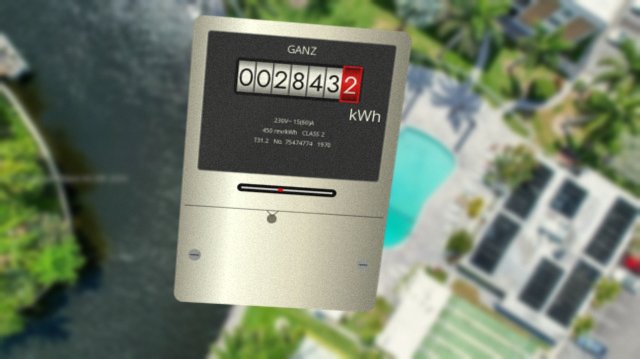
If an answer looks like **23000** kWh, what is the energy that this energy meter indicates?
**2843.2** kWh
